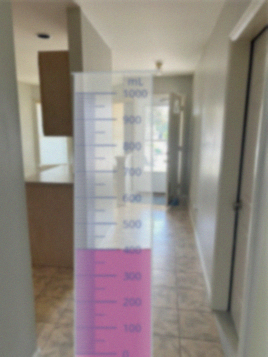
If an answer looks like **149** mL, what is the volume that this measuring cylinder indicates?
**400** mL
